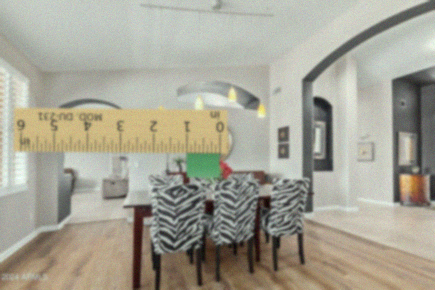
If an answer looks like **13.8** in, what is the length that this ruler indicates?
**1** in
